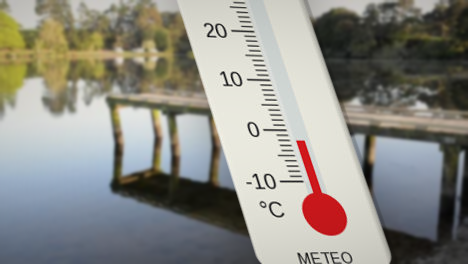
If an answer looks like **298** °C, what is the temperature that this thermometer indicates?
**-2** °C
